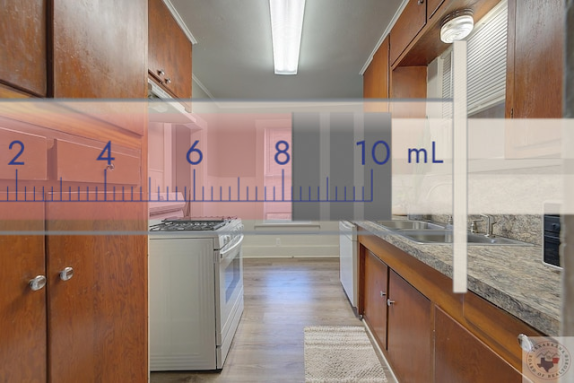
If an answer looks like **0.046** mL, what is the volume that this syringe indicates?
**8.2** mL
